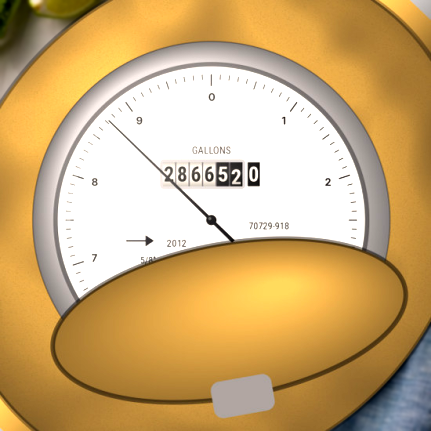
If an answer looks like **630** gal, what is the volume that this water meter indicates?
**2866518.7** gal
